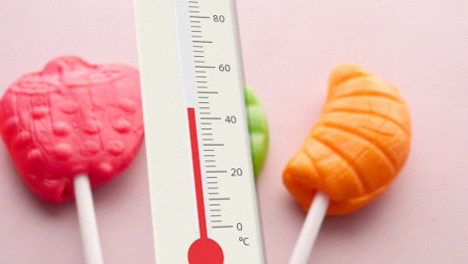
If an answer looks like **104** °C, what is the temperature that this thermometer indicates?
**44** °C
